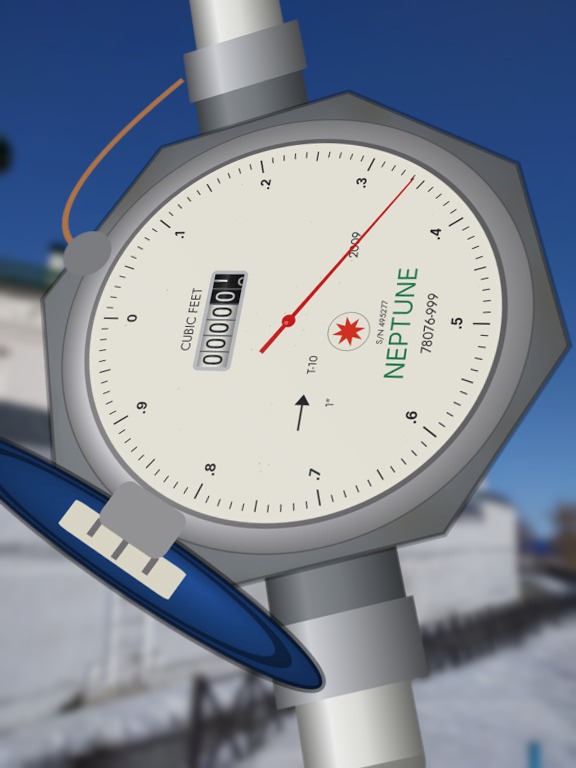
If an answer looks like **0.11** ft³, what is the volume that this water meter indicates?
**1.34** ft³
